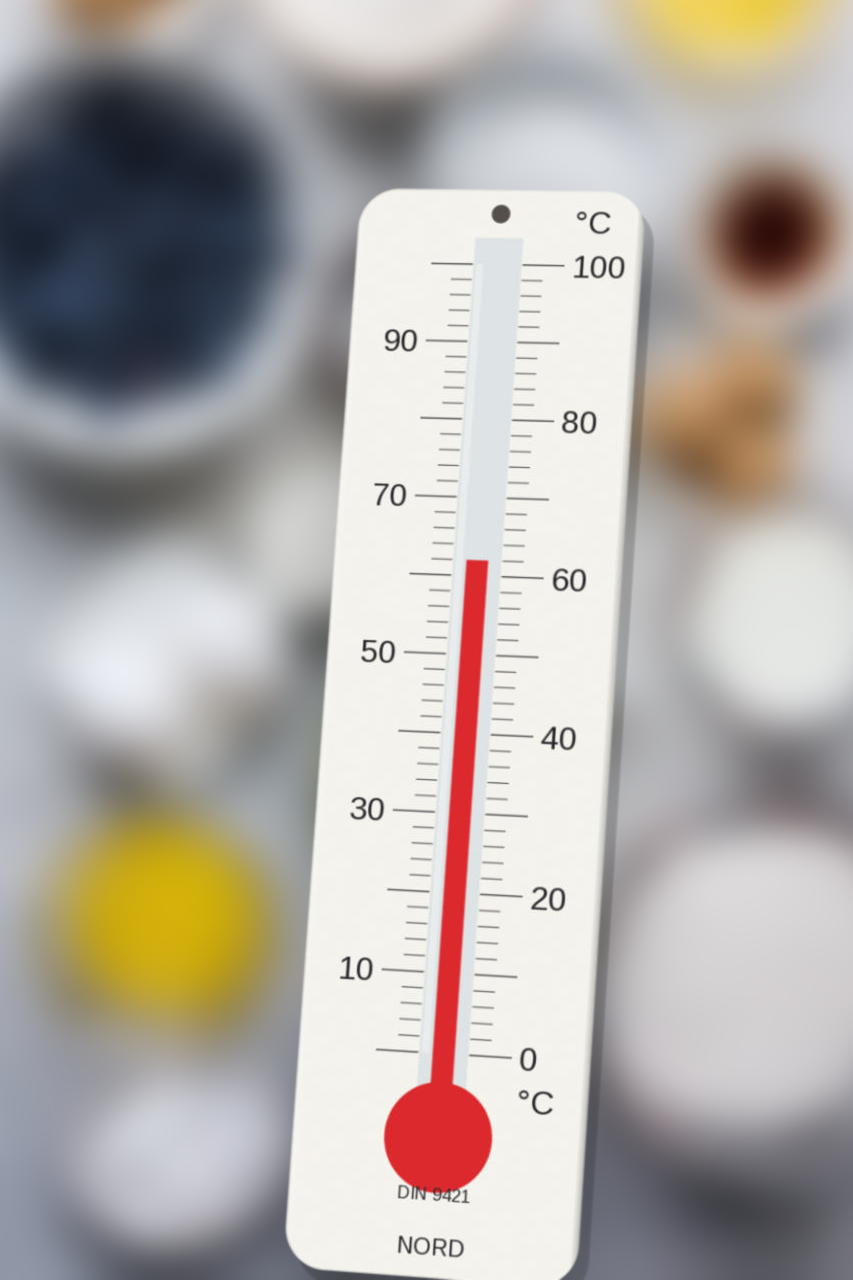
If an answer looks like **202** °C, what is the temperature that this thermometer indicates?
**62** °C
